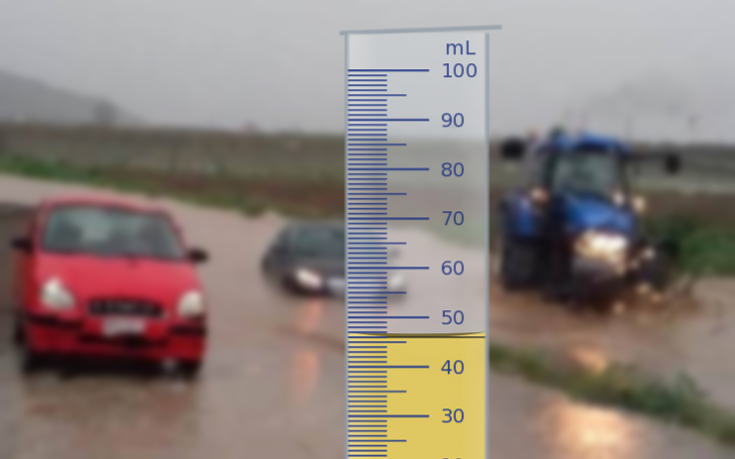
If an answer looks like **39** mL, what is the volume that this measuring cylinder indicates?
**46** mL
